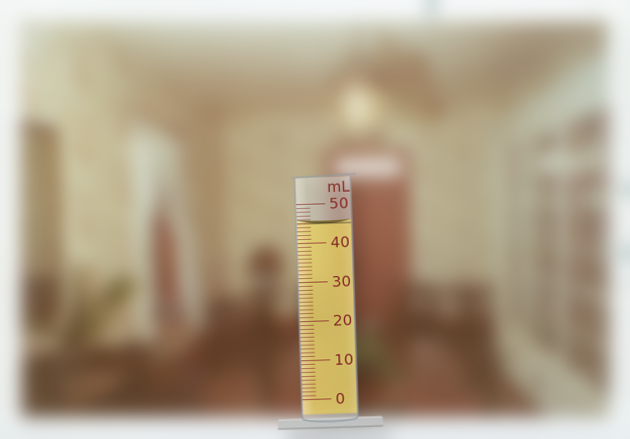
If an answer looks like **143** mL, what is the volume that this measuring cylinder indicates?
**45** mL
